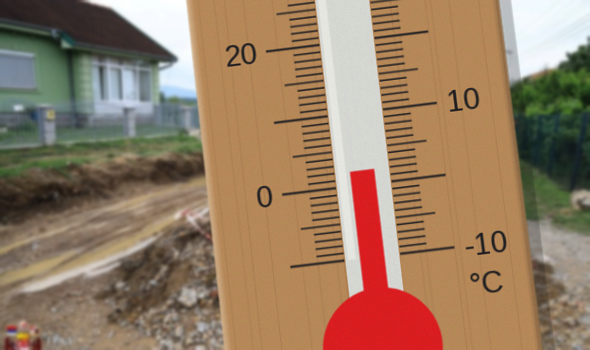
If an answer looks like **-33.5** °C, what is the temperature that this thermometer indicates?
**2** °C
